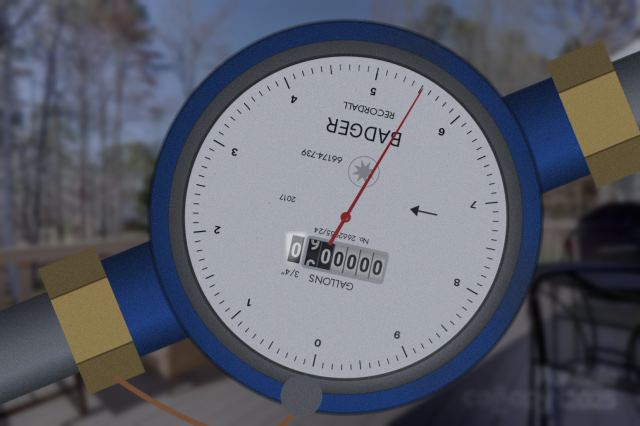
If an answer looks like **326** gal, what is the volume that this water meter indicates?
**55.5** gal
